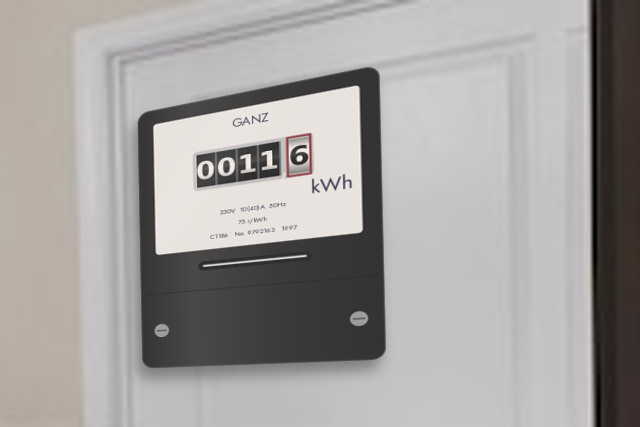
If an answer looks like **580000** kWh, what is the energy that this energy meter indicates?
**11.6** kWh
